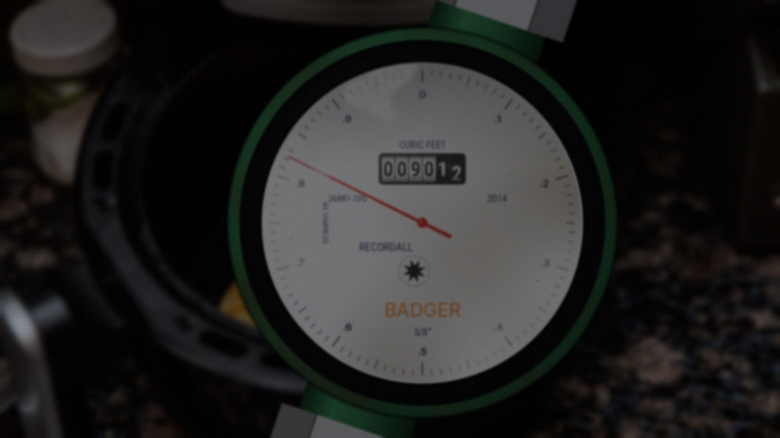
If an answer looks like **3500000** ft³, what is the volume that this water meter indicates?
**9011.82** ft³
